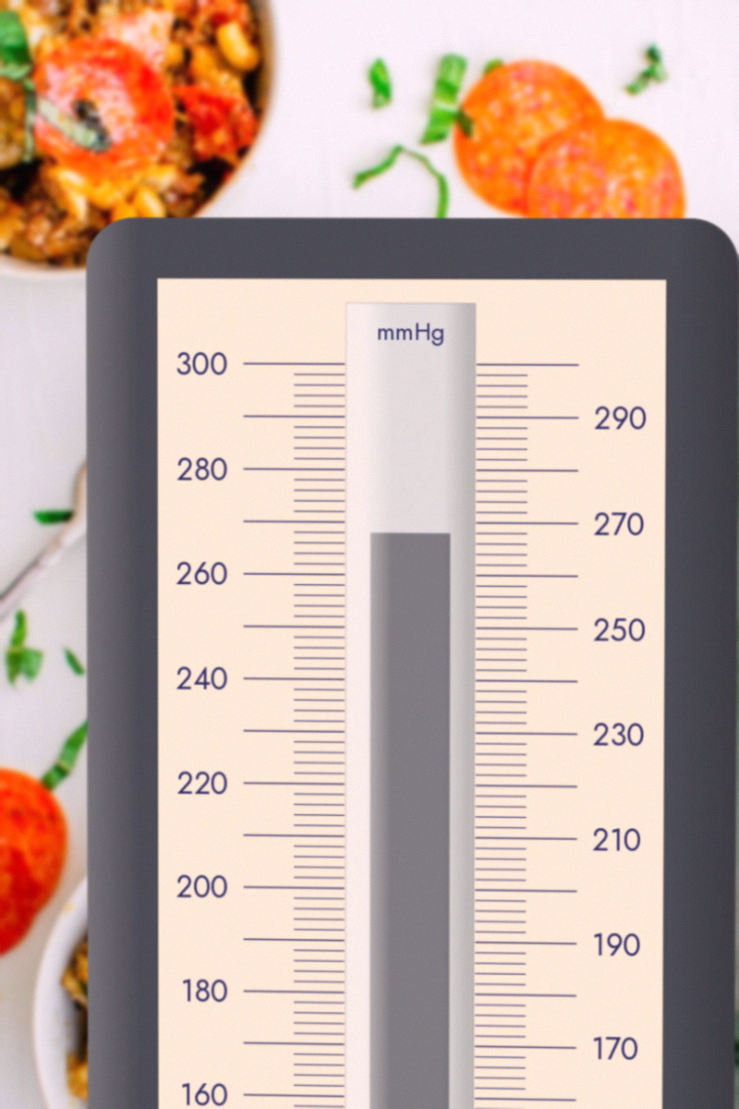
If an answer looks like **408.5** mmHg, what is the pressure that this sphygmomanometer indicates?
**268** mmHg
